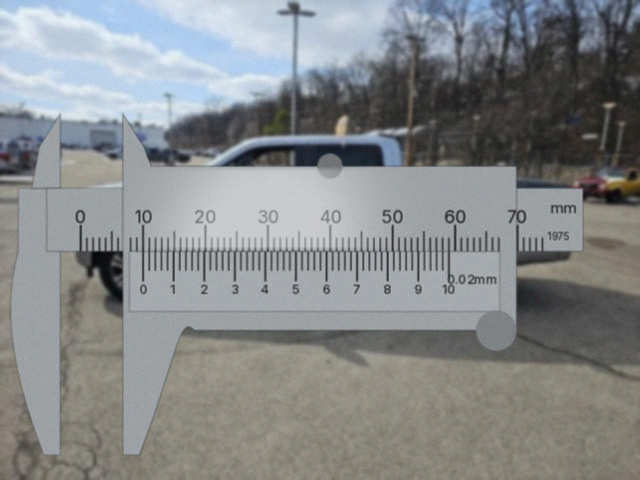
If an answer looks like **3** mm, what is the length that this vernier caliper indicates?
**10.0** mm
